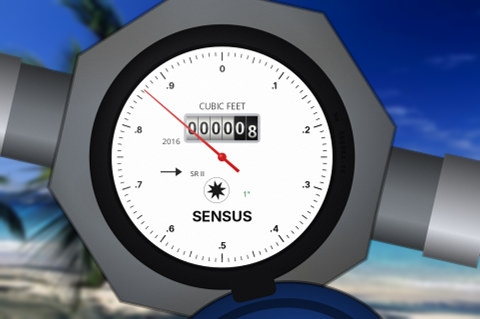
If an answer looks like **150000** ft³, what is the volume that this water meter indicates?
**7.86** ft³
